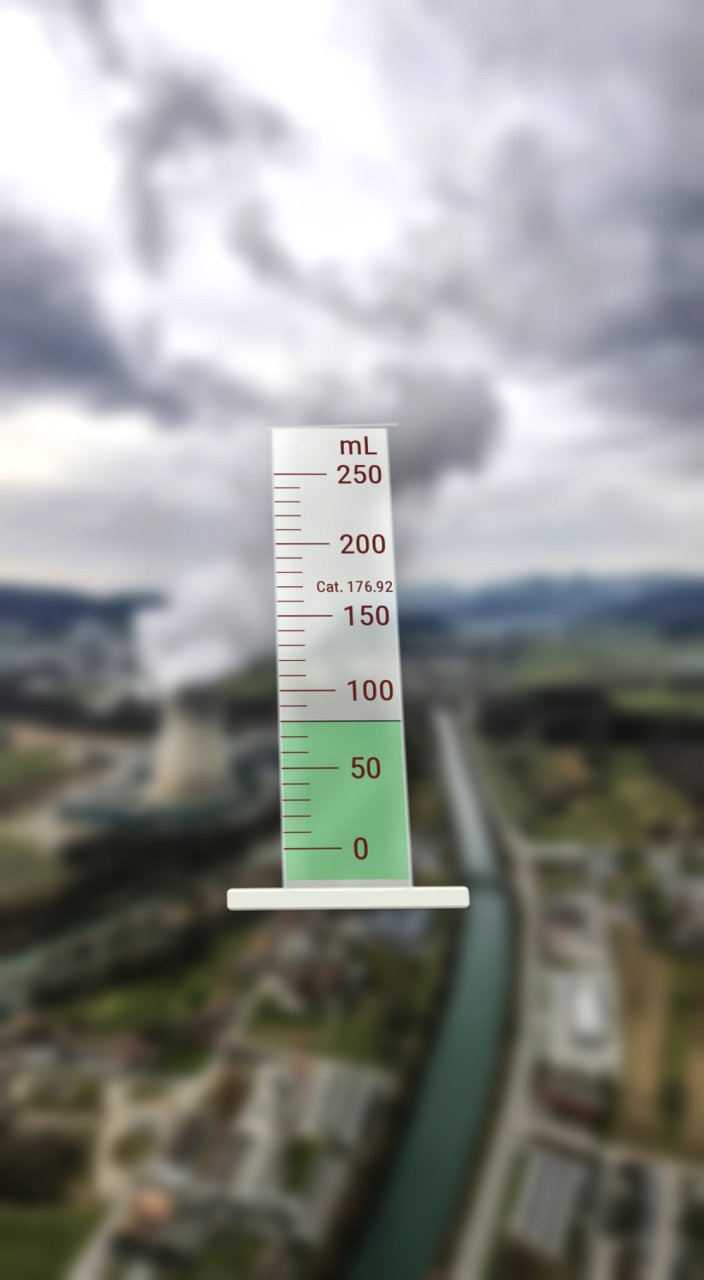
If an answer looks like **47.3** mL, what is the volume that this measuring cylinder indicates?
**80** mL
